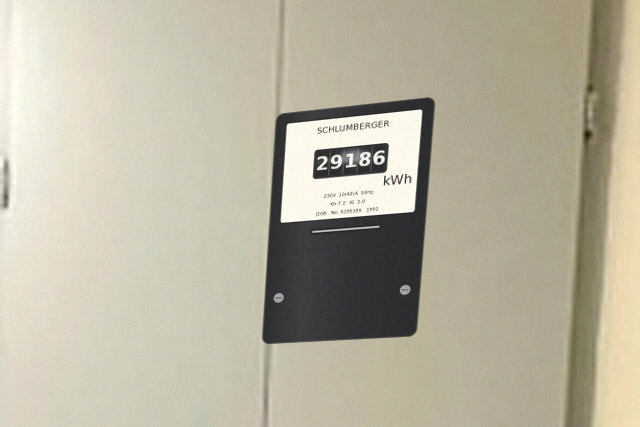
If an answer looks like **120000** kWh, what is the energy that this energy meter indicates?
**29186** kWh
